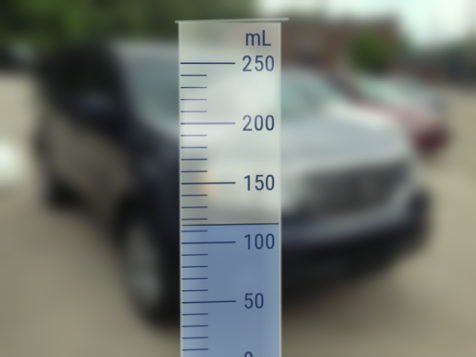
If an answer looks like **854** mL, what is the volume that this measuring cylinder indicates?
**115** mL
